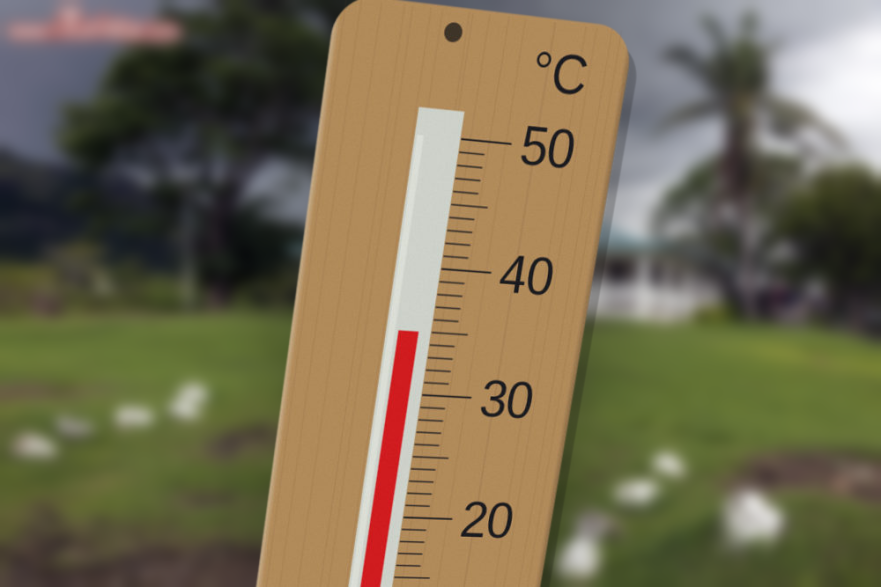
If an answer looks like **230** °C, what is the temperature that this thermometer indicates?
**35** °C
